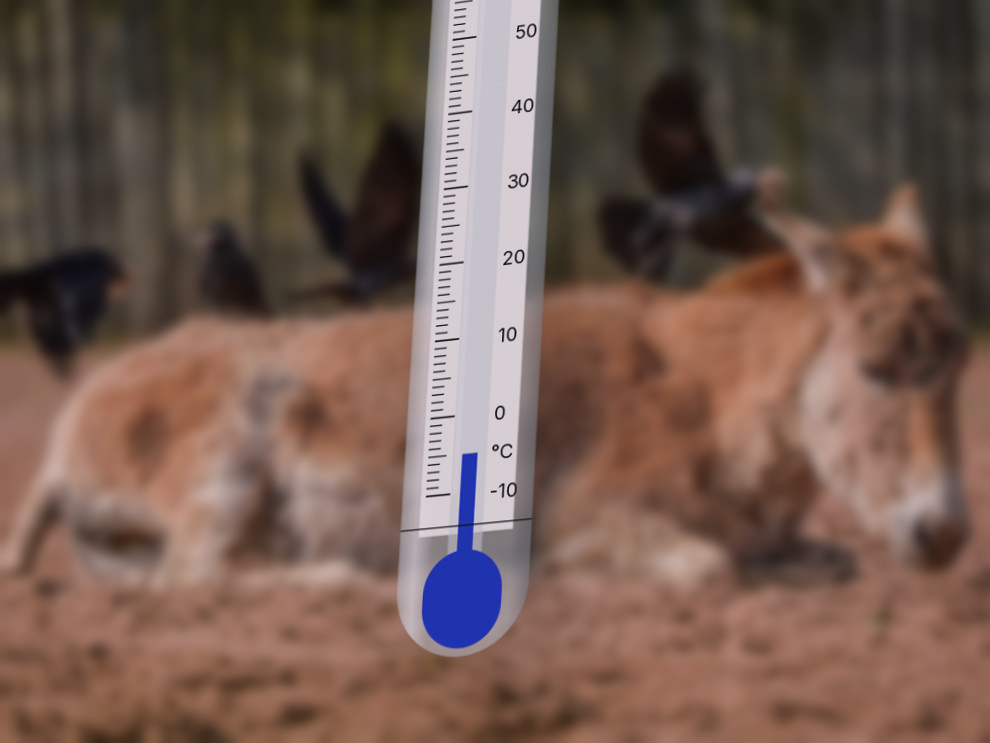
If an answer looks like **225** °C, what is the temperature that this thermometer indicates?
**-5** °C
